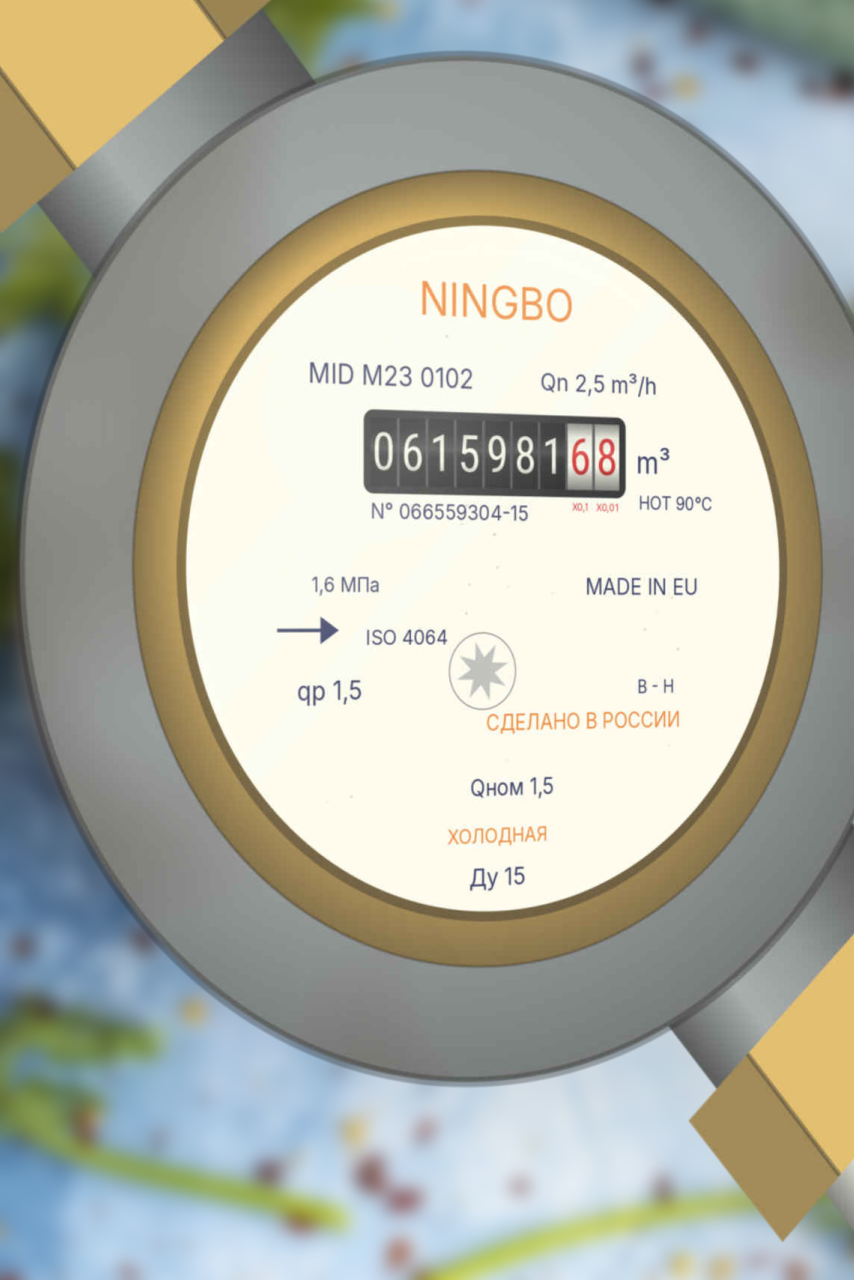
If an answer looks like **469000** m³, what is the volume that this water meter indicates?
**615981.68** m³
